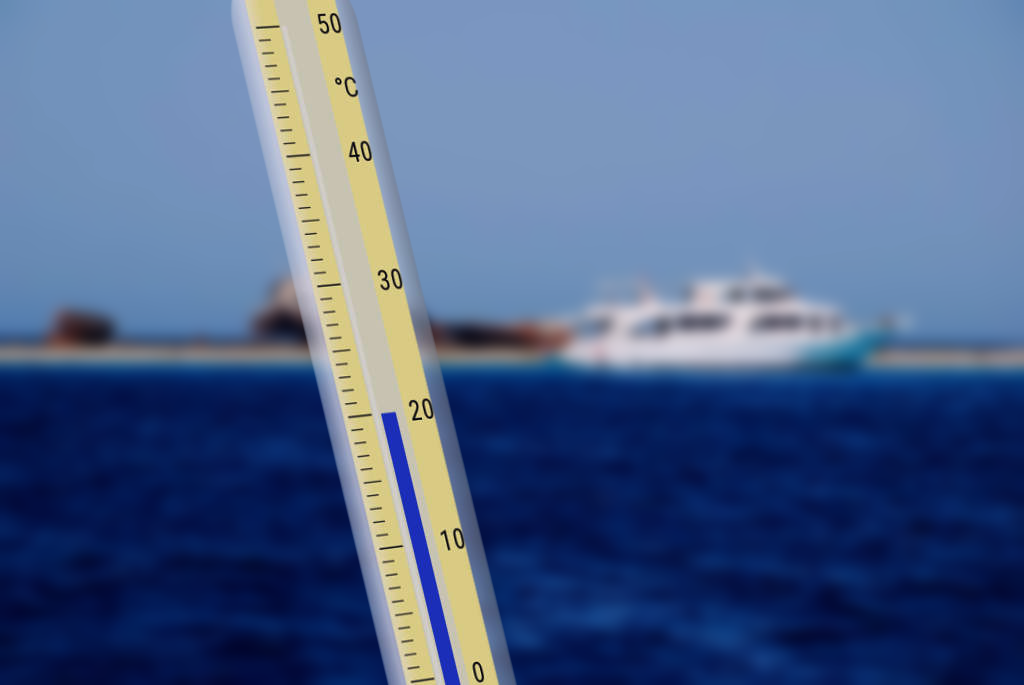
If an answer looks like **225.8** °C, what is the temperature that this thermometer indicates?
**20** °C
